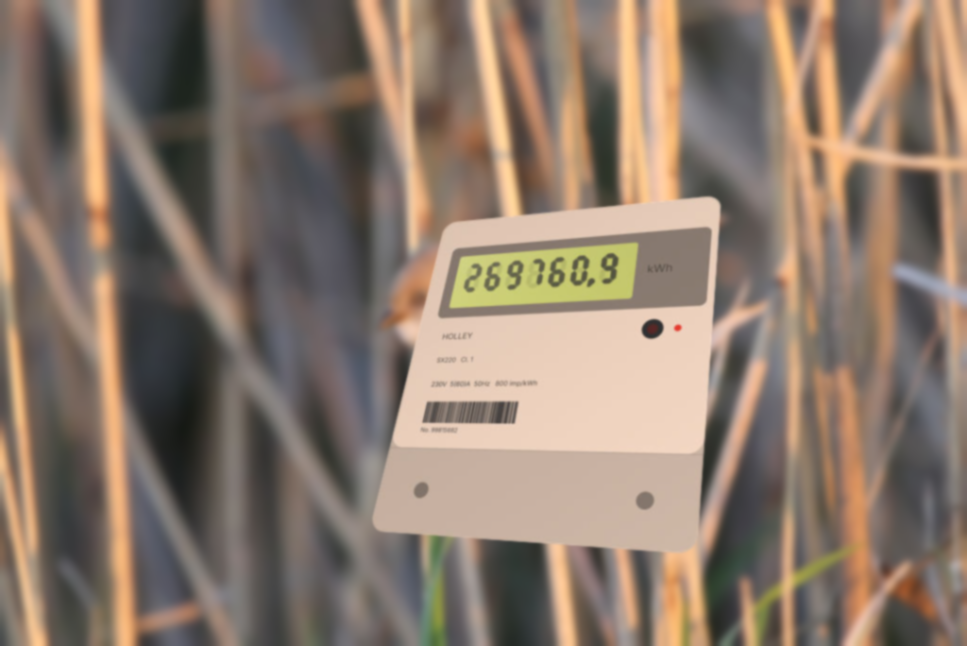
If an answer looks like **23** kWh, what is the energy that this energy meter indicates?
**269760.9** kWh
